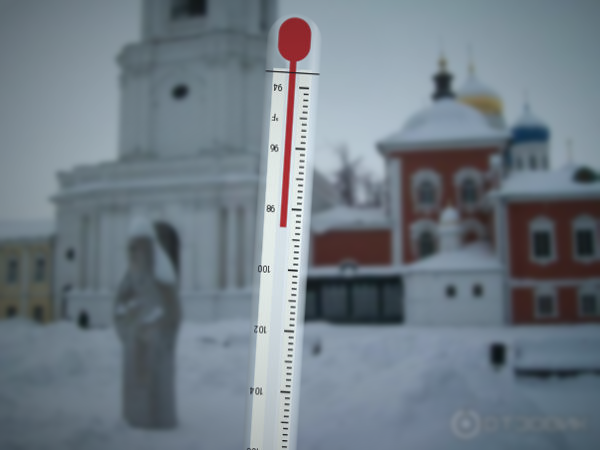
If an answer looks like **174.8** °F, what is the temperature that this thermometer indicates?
**98.6** °F
